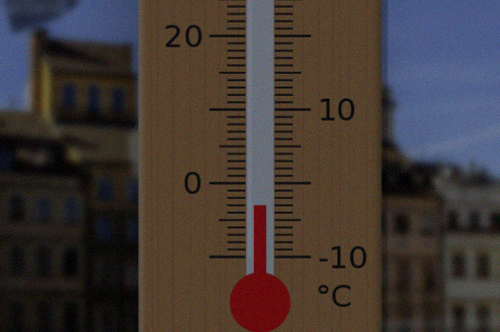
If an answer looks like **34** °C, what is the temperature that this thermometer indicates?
**-3** °C
